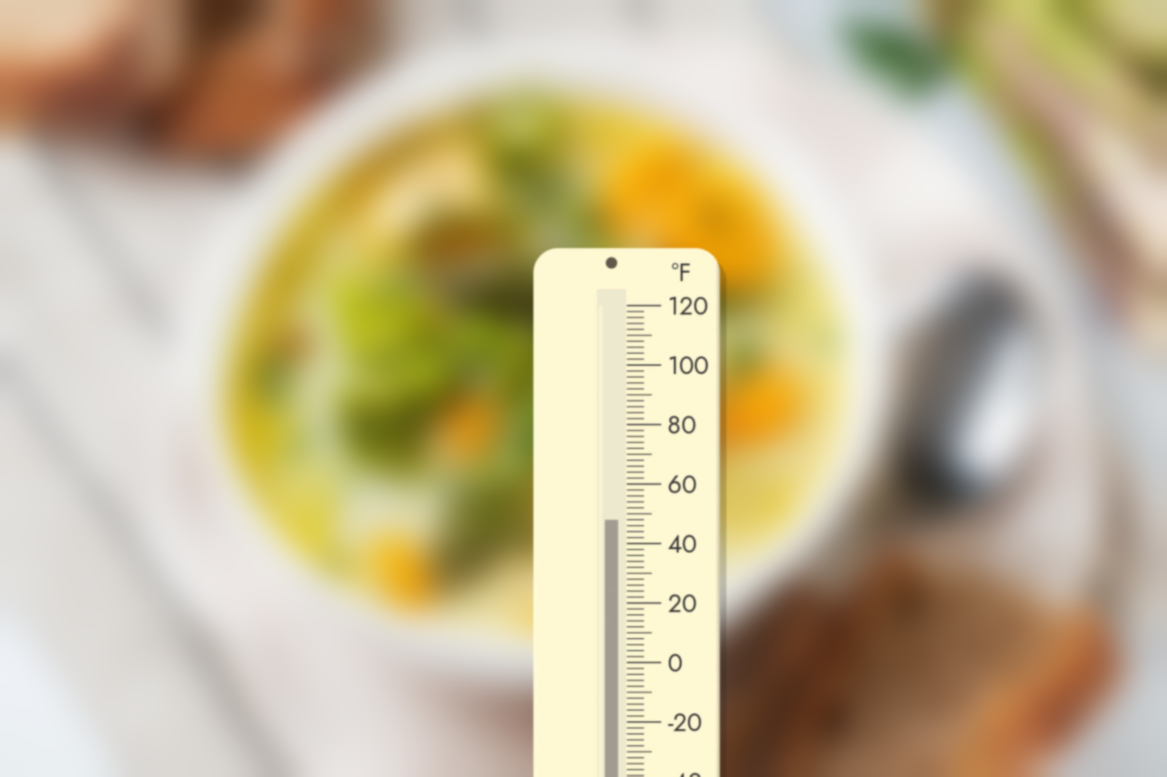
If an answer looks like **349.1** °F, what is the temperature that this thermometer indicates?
**48** °F
